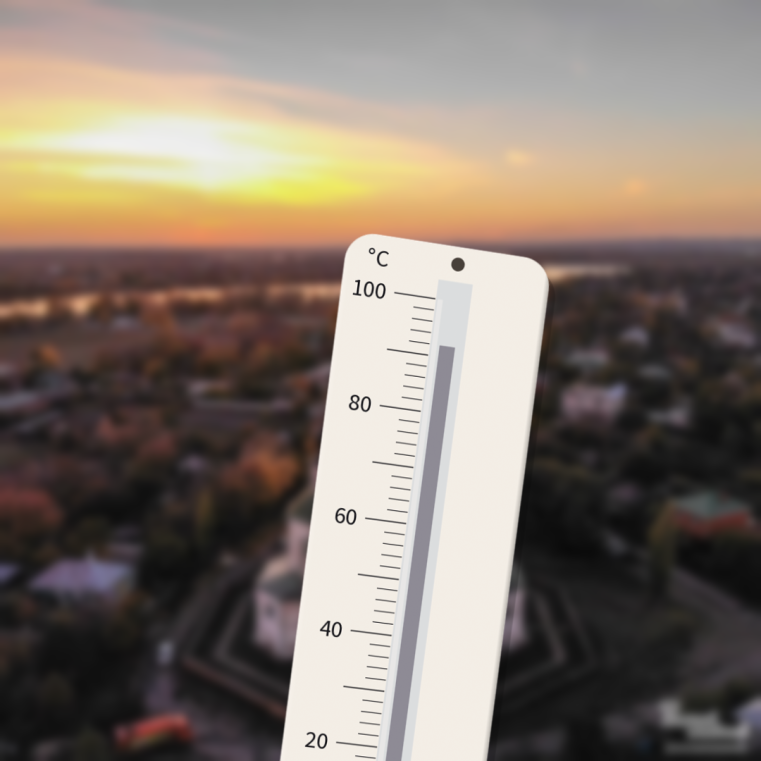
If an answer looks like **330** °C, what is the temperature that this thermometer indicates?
**92** °C
